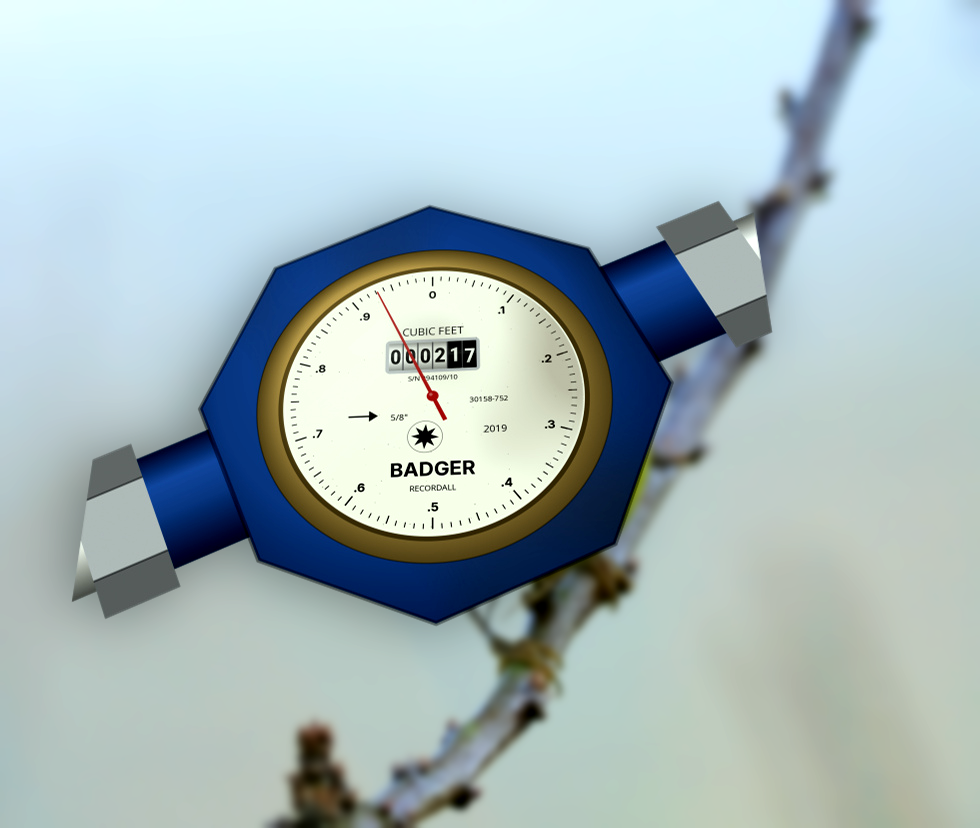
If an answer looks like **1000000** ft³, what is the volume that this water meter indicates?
**216.93** ft³
